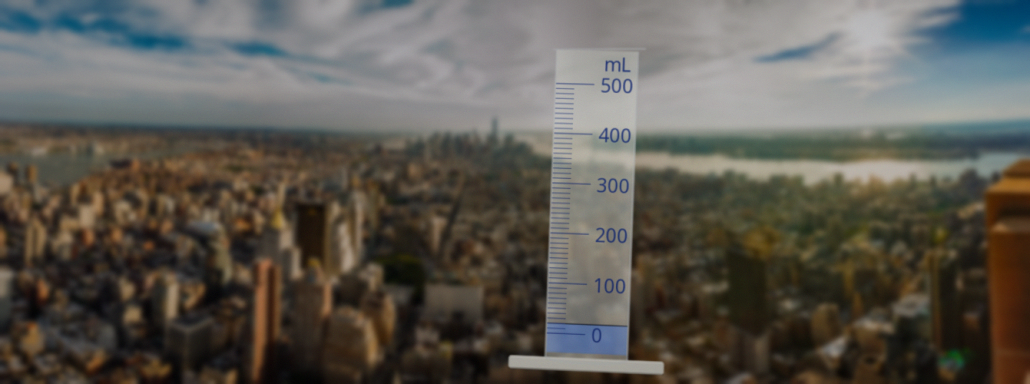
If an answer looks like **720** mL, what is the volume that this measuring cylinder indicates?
**20** mL
